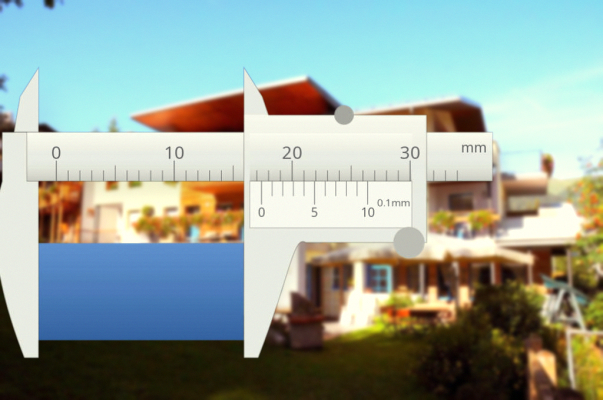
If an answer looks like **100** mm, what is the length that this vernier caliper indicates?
**17.4** mm
